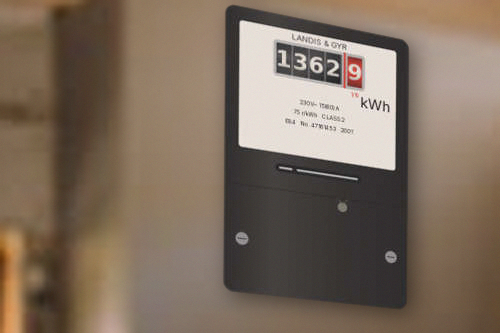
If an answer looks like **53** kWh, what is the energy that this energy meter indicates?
**1362.9** kWh
